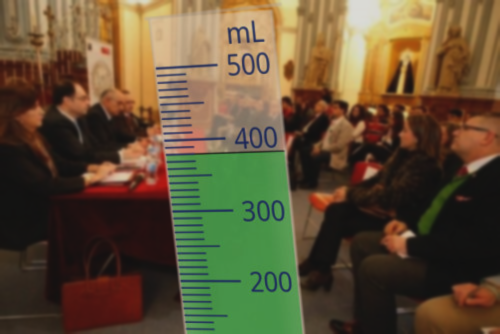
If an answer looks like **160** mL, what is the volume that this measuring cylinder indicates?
**380** mL
